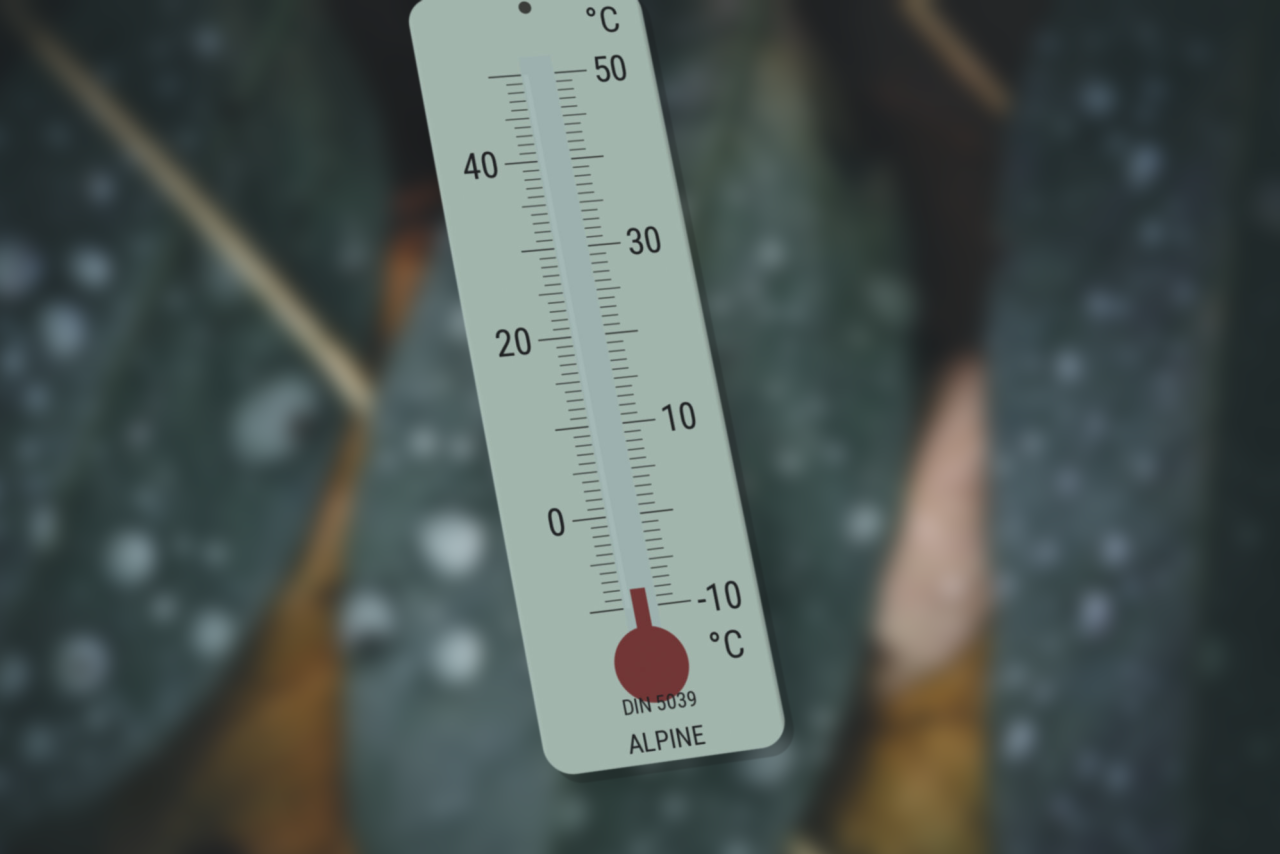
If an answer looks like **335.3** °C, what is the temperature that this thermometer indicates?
**-8** °C
